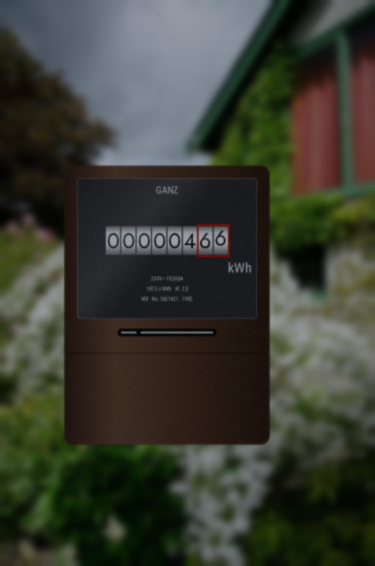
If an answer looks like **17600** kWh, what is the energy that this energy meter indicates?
**4.66** kWh
